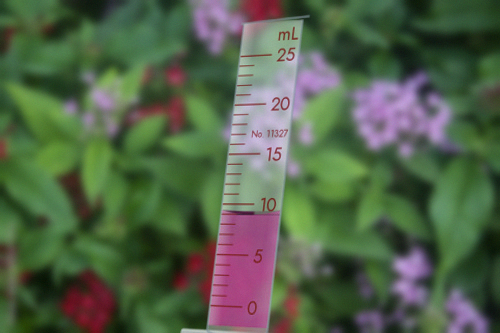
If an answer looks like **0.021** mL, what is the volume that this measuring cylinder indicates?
**9** mL
